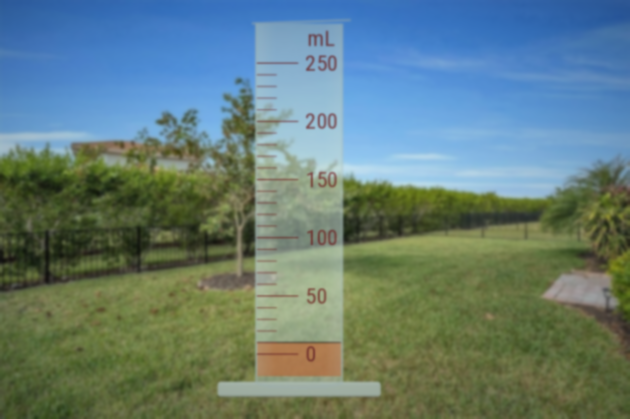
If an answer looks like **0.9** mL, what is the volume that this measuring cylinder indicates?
**10** mL
